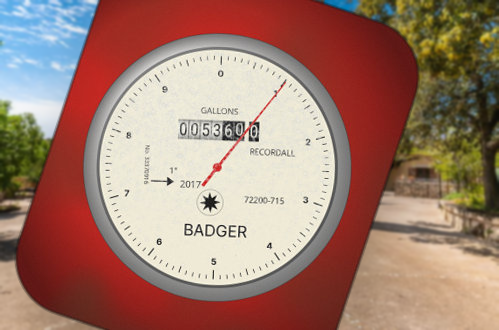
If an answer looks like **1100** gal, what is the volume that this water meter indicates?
**53601.0** gal
